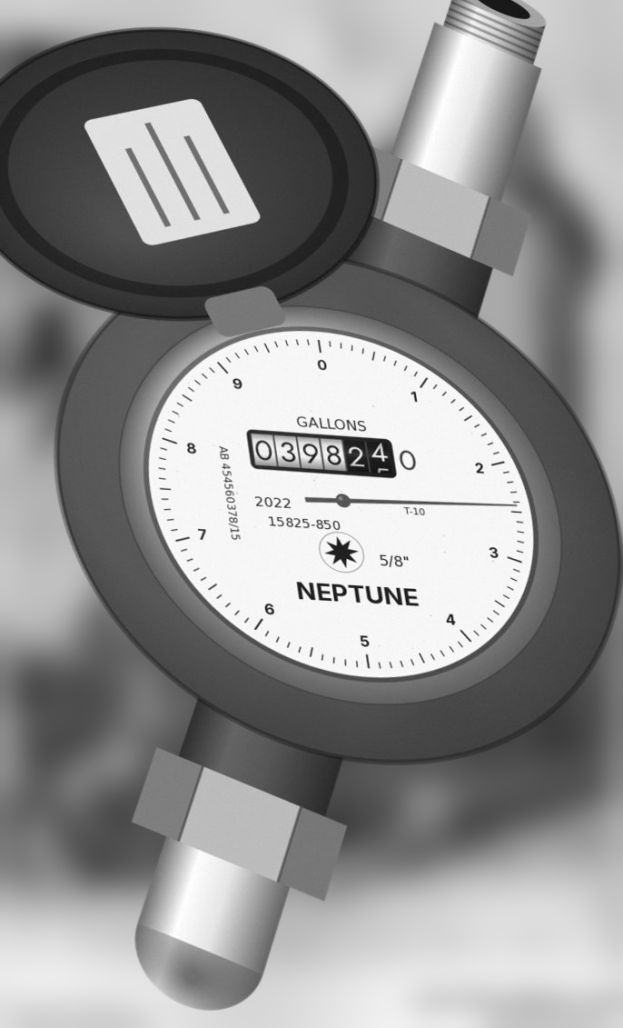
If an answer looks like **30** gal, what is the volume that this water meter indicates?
**398242.4** gal
